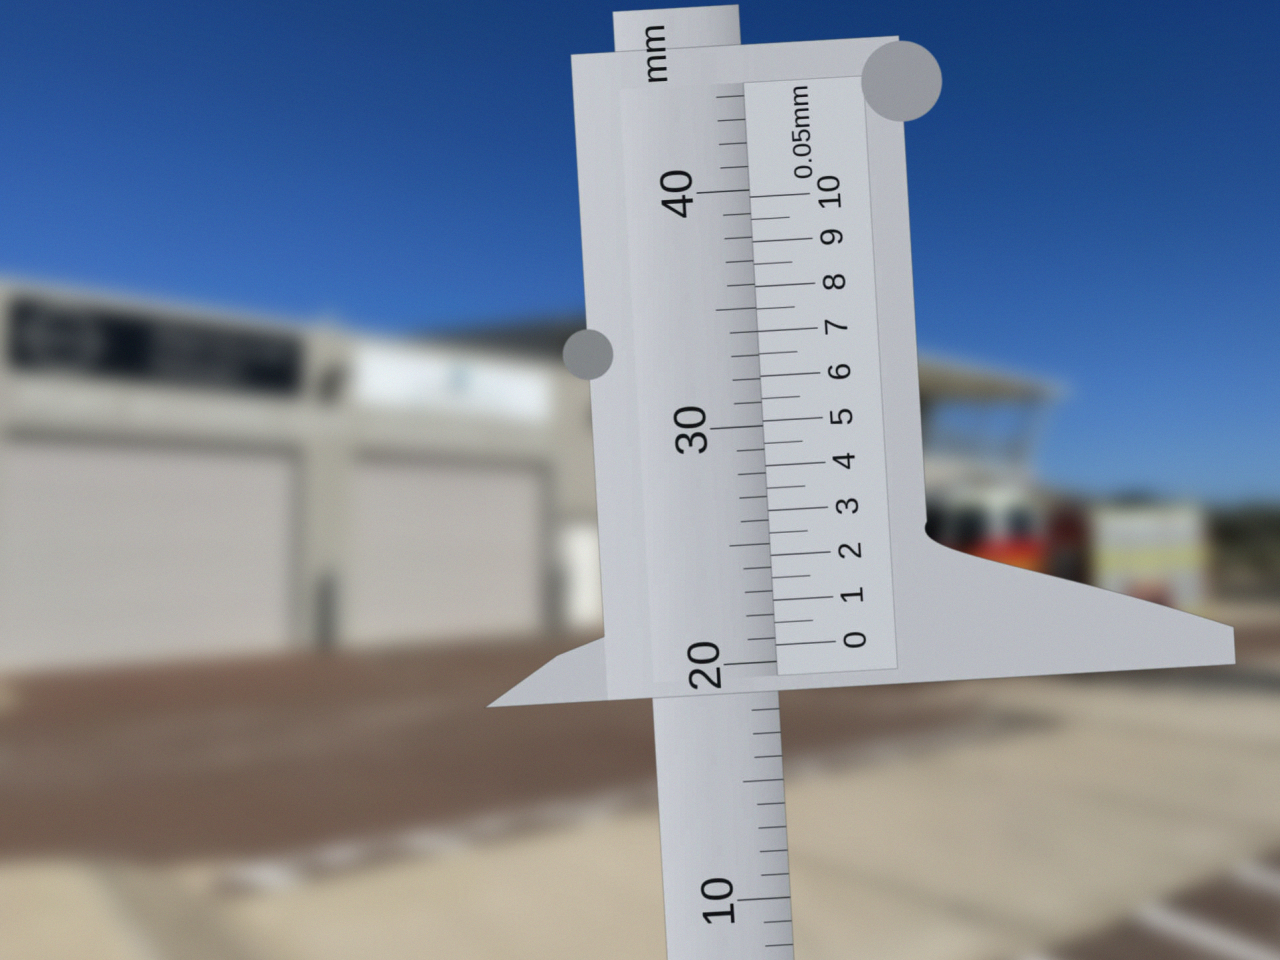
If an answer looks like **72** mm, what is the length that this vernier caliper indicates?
**20.70** mm
